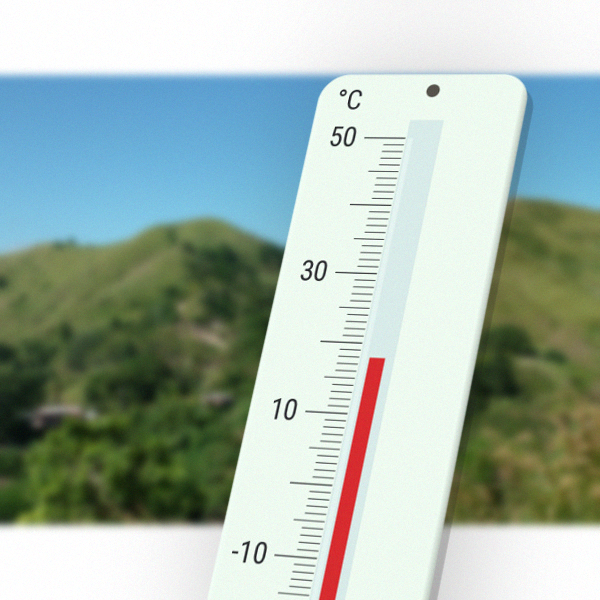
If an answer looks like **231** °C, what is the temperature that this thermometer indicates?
**18** °C
